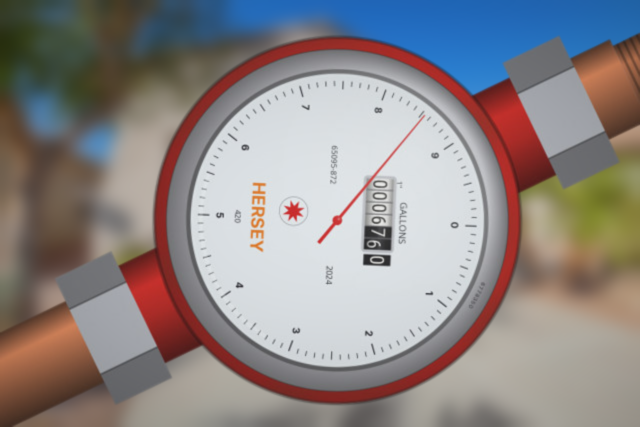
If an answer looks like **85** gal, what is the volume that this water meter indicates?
**6758.5** gal
